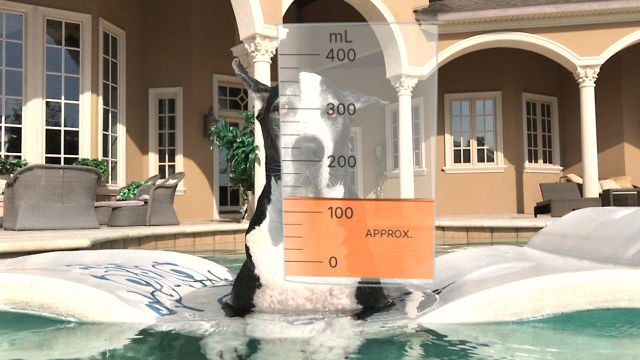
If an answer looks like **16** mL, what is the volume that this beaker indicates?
**125** mL
